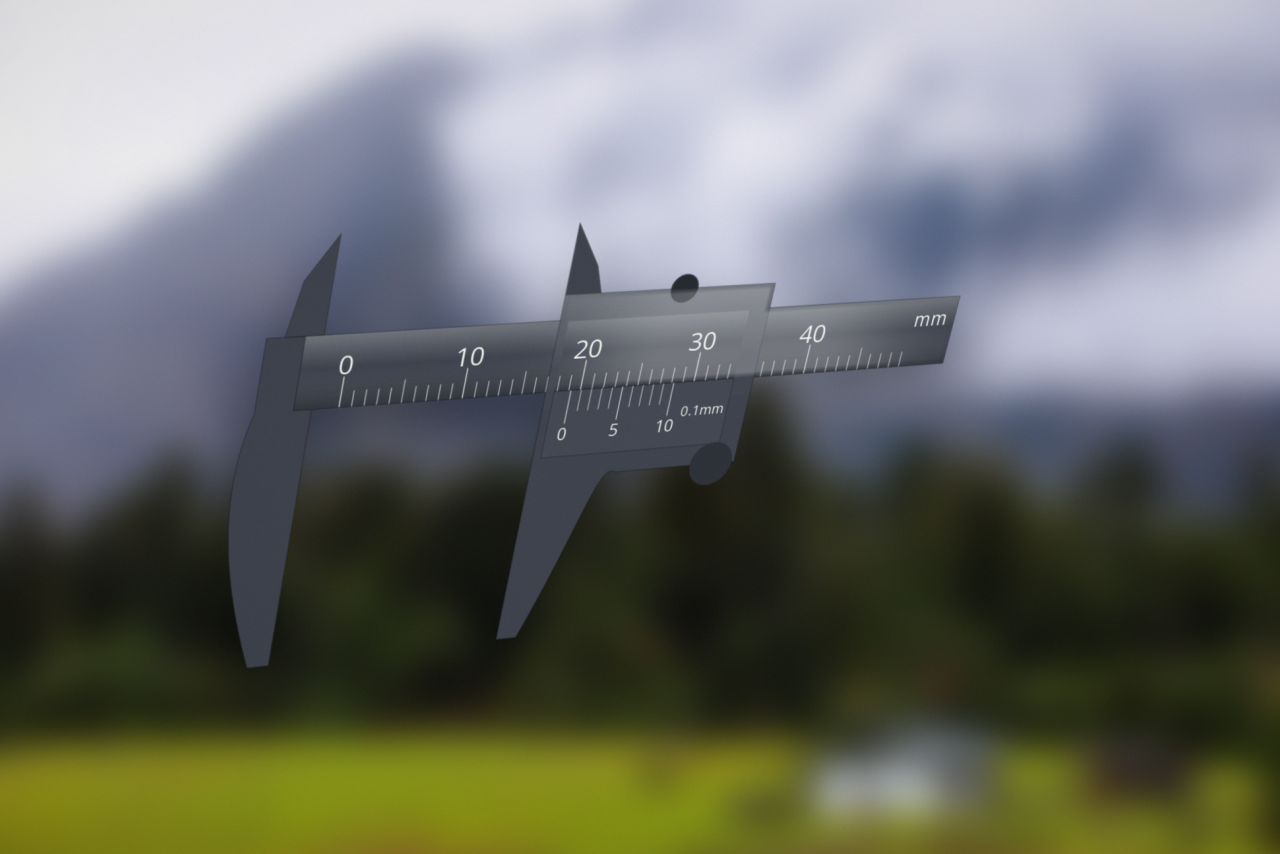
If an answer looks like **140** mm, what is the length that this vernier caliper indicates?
**19.2** mm
